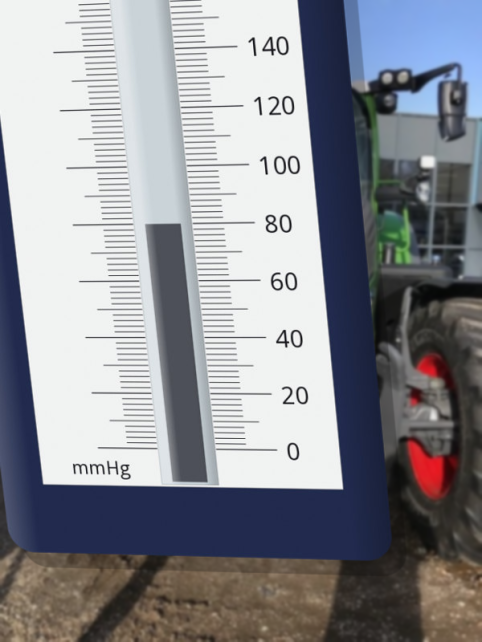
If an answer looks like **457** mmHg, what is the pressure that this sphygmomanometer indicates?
**80** mmHg
